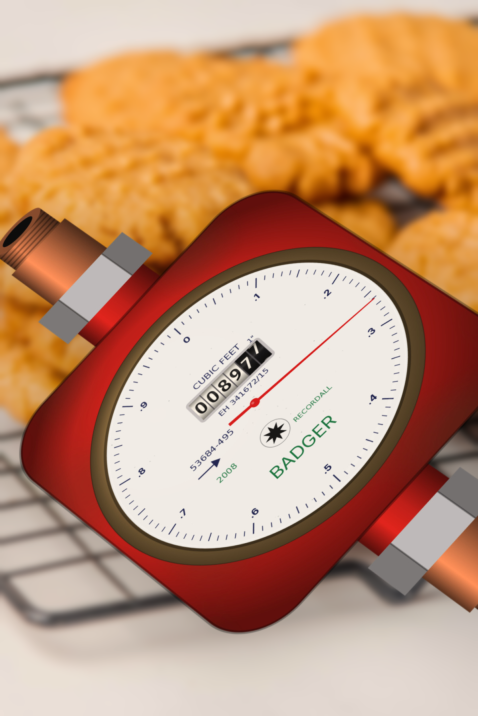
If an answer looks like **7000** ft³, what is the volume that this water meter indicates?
**8977.26** ft³
